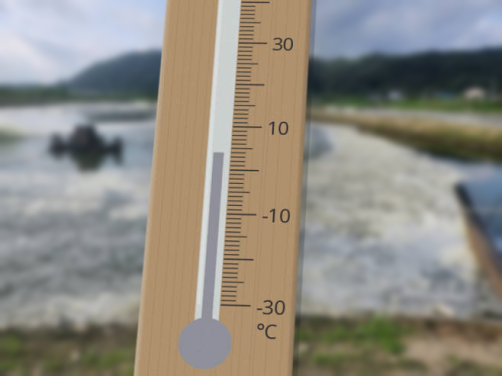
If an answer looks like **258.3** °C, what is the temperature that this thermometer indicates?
**4** °C
